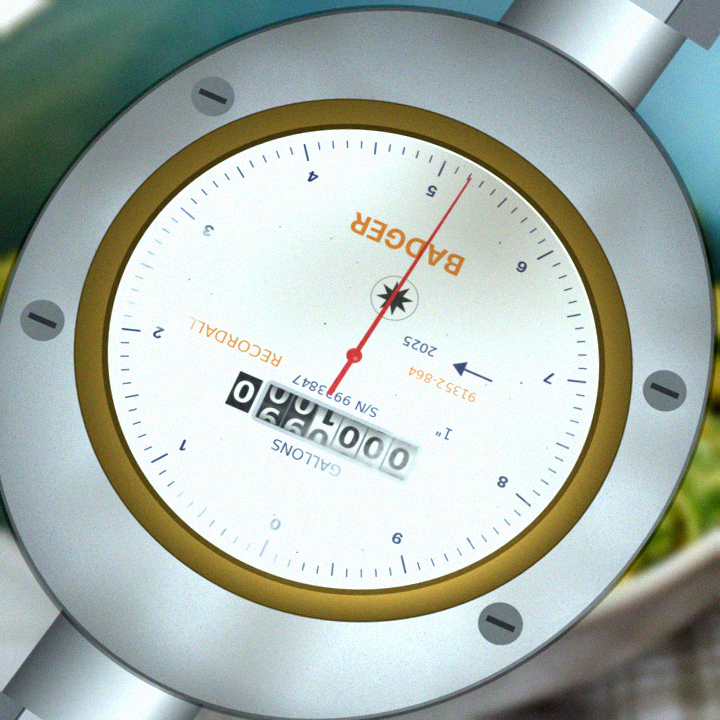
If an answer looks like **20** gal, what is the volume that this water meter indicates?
**995.2** gal
